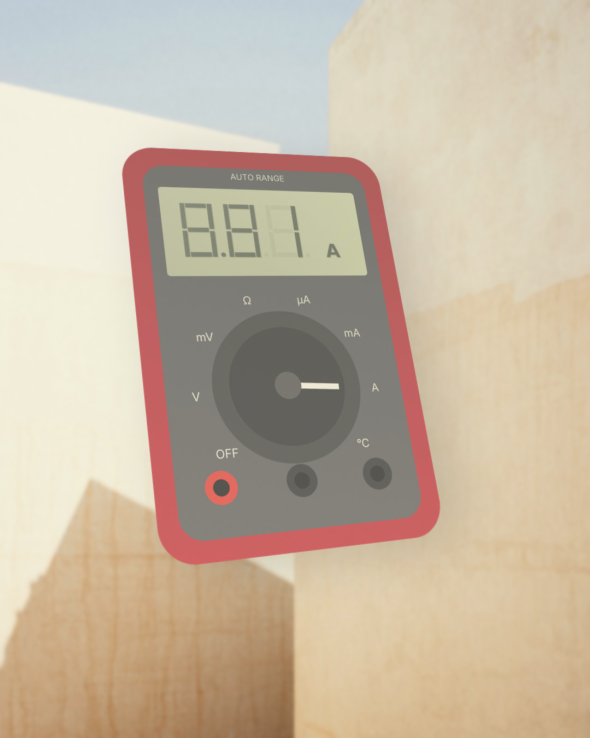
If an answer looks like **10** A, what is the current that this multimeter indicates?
**8.81** A
